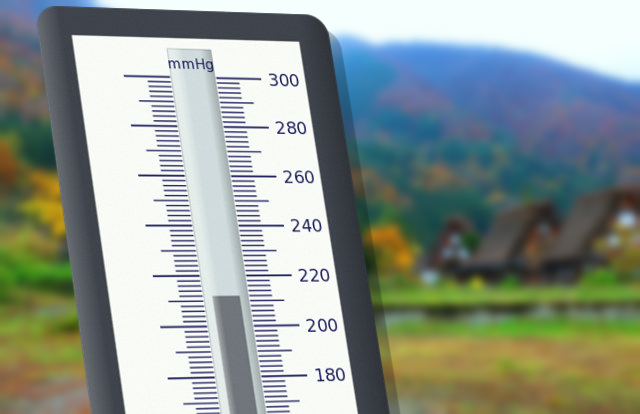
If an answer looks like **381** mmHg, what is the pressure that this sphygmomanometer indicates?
**212** mmHg
